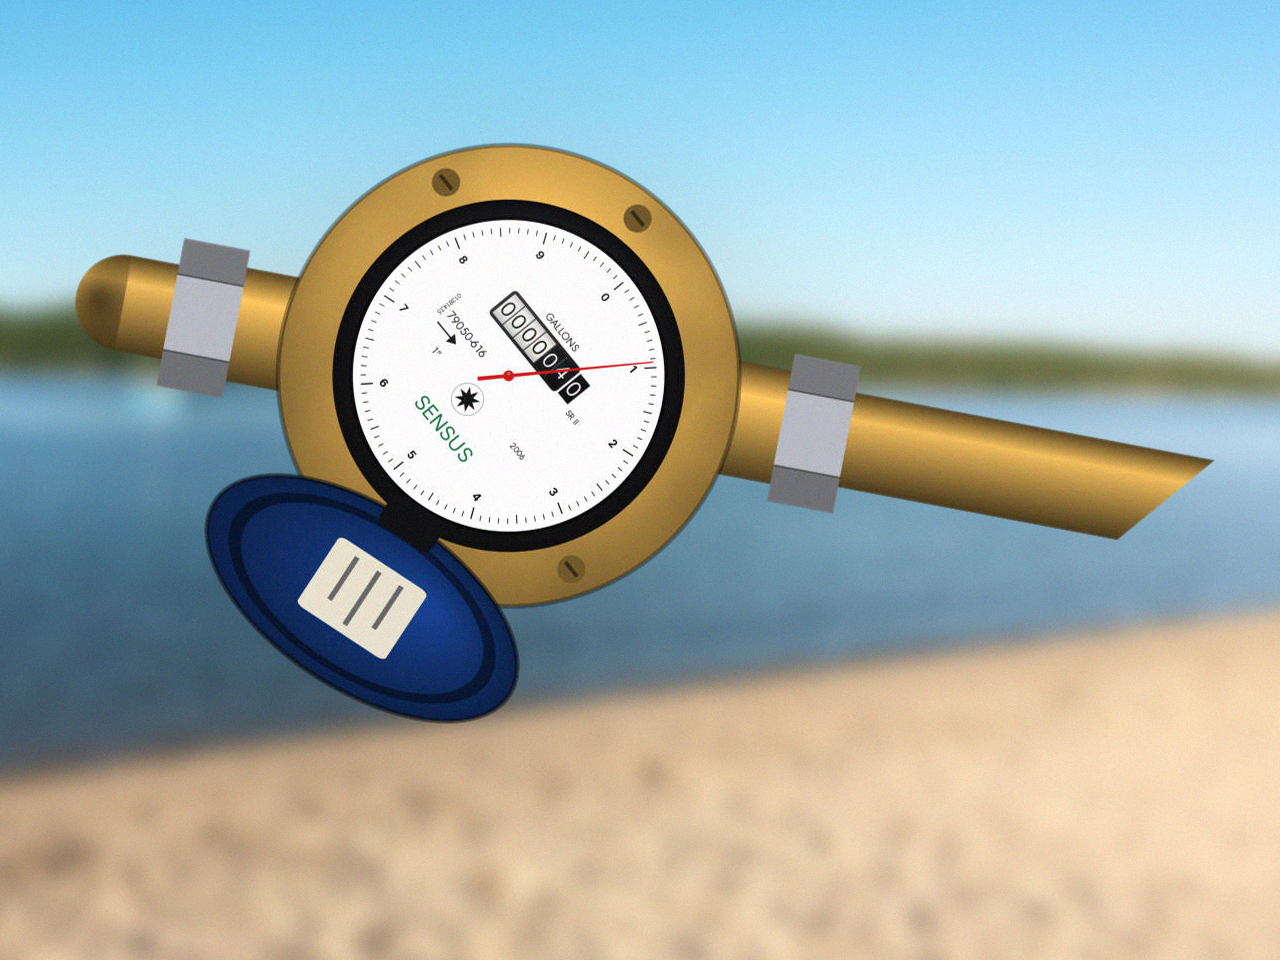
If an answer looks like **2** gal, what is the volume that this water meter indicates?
**40.9** gal
